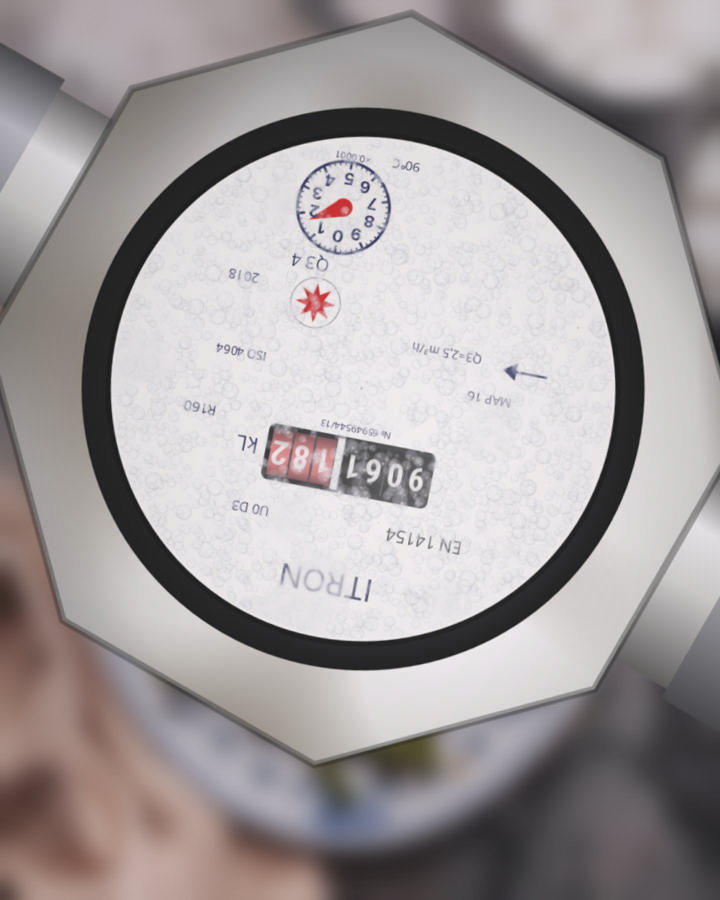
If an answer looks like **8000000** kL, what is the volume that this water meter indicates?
**9061.1821** kL
